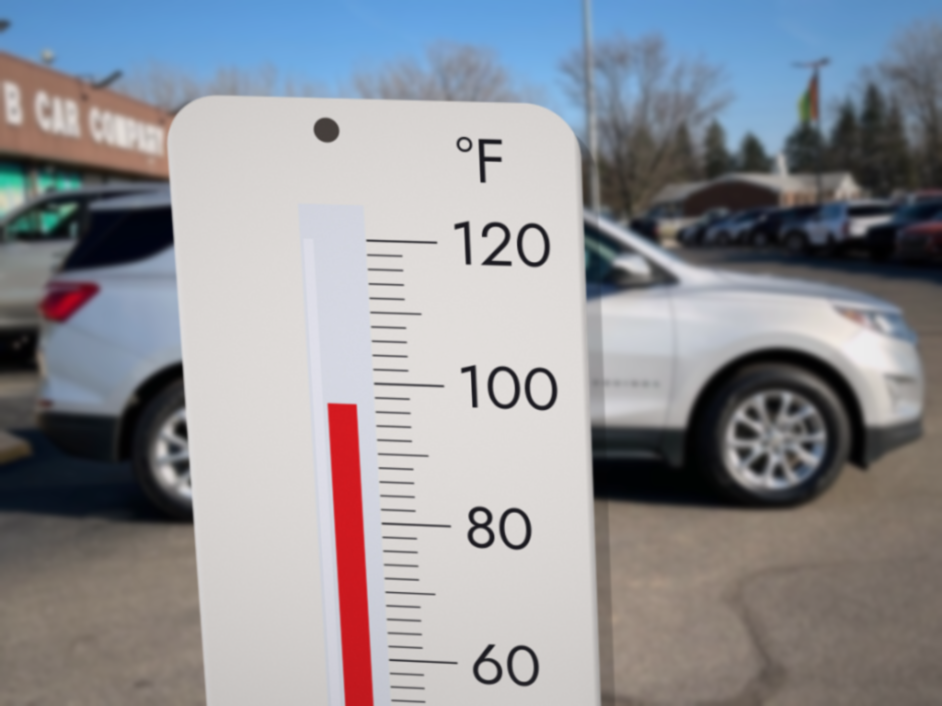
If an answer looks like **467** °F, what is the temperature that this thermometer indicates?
**97** °F
